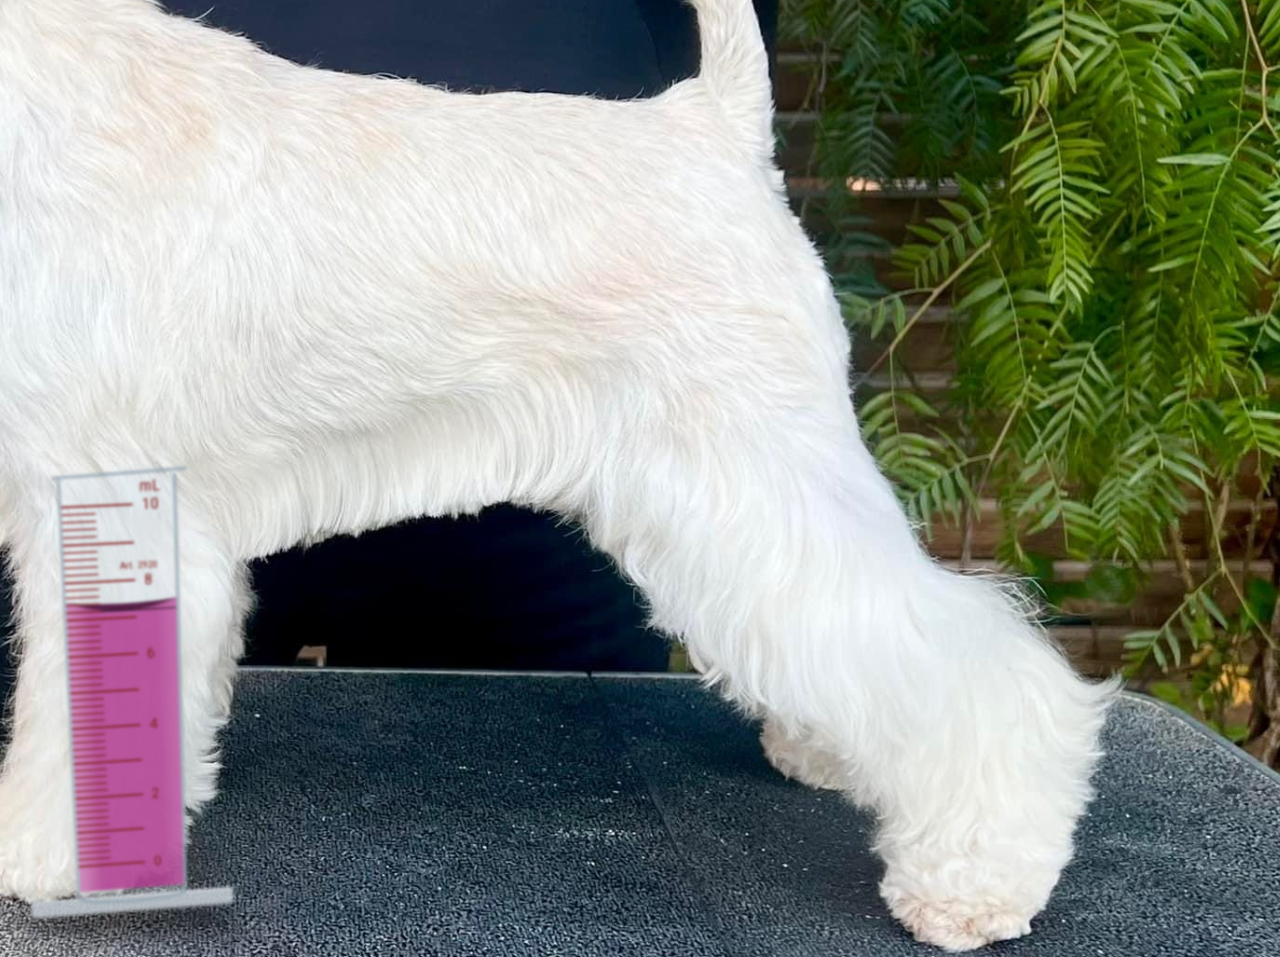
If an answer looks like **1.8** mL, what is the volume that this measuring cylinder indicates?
**7.2** mL
